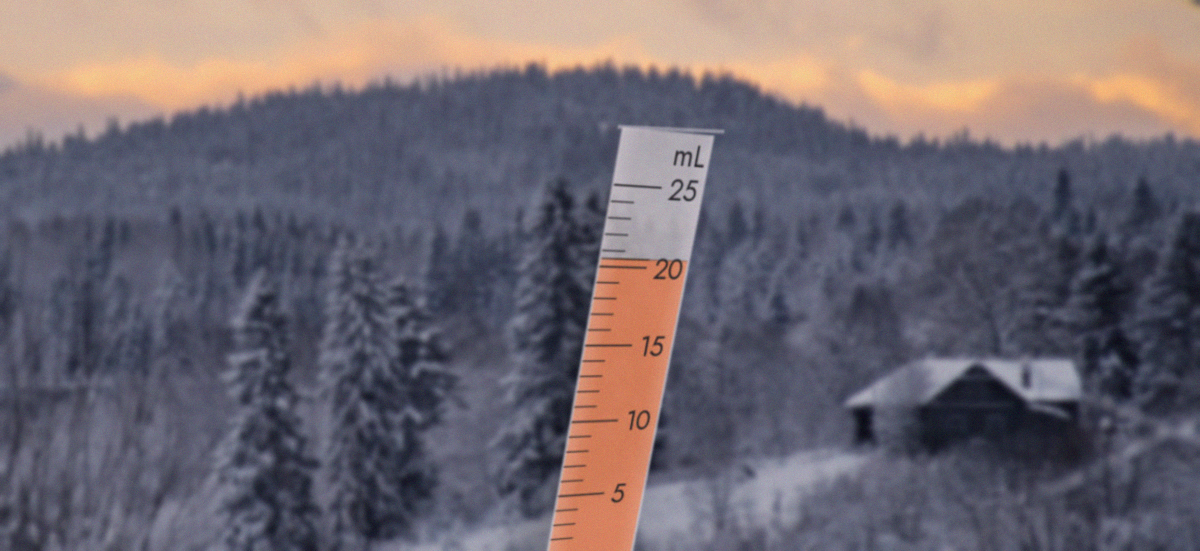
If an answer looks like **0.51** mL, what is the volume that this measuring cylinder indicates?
**20.5** mL
